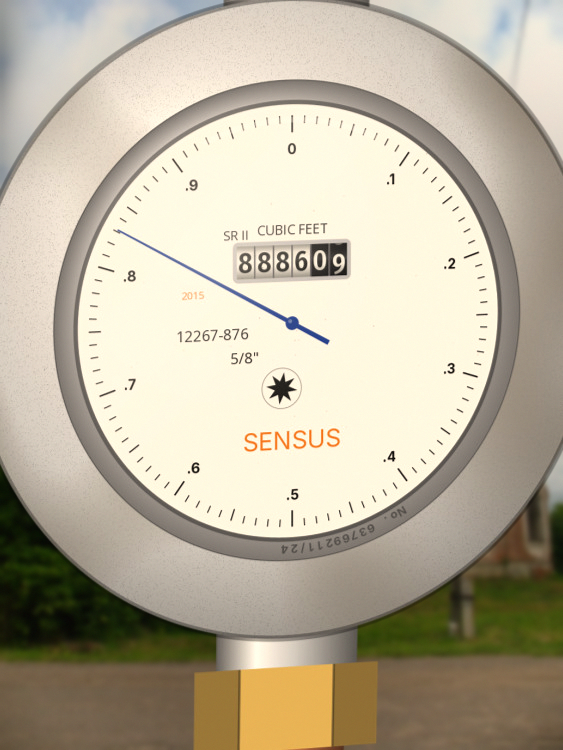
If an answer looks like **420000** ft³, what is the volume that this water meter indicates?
**888608.83** ft³
